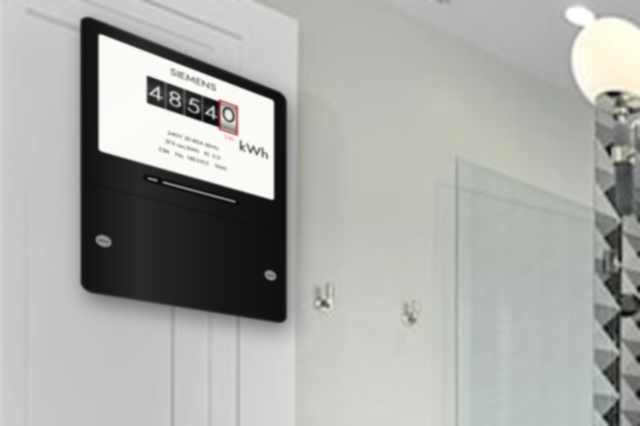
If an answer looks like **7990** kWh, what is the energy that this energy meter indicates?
**4854.0** kWh
